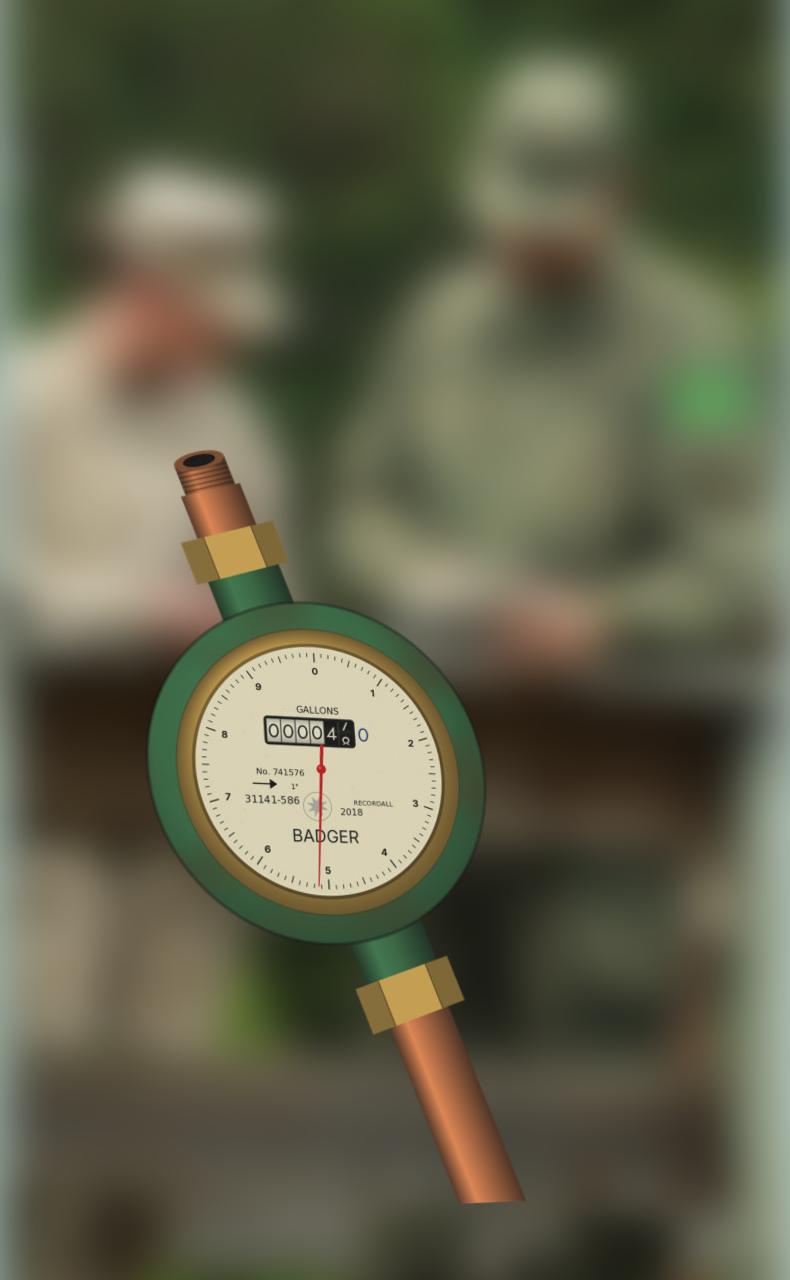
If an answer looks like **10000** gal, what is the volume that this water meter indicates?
**475.1** gal
